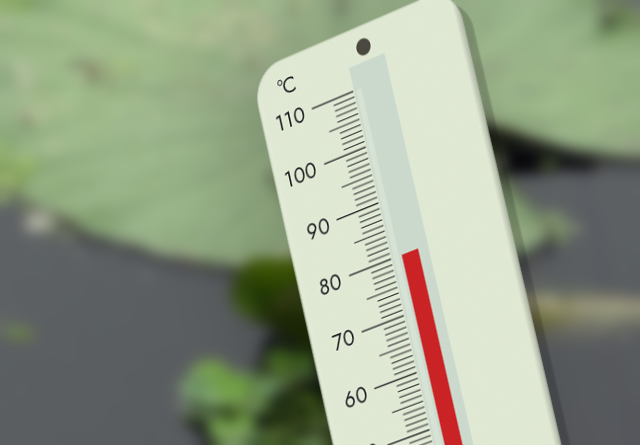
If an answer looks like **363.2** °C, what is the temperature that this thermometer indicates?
**80** °C
